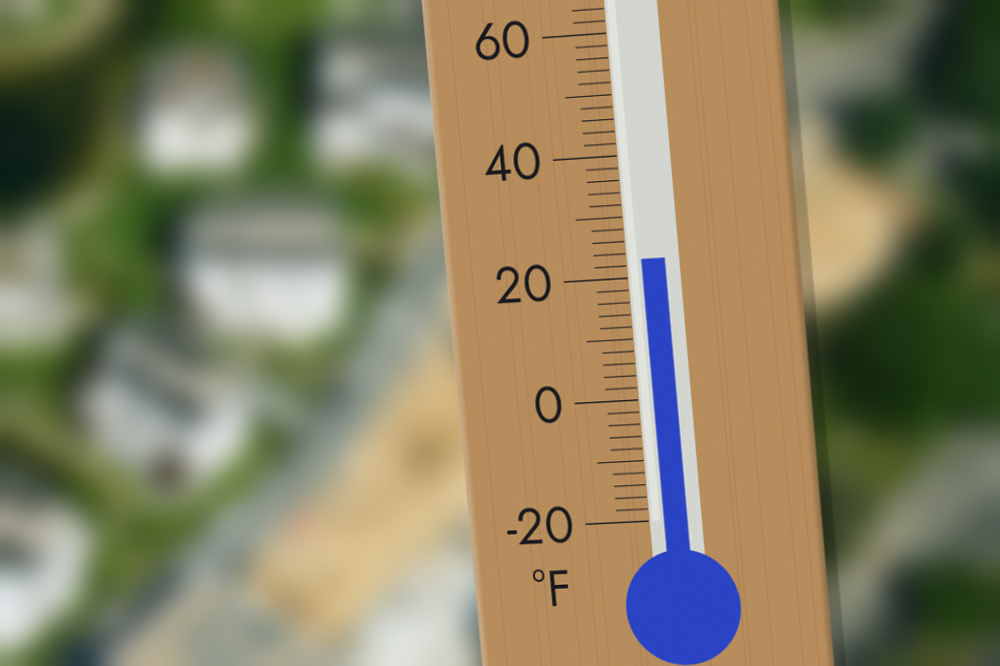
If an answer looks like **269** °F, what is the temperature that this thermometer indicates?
**23** °F
